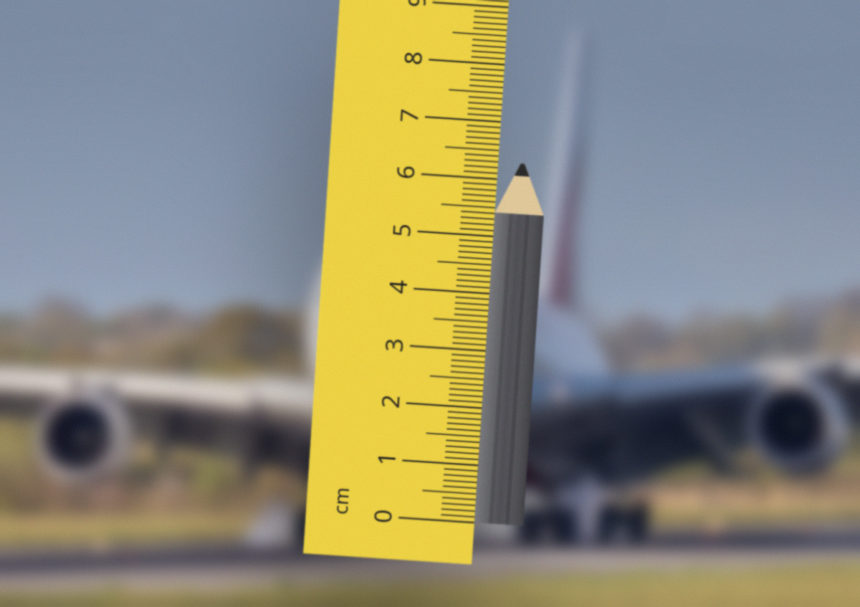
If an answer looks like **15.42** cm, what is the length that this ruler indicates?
**6.3** cm
